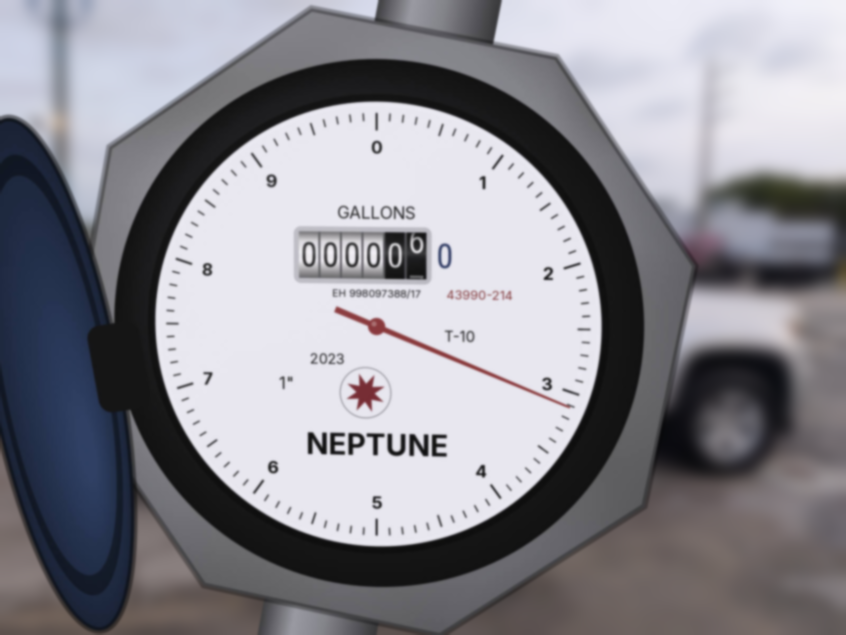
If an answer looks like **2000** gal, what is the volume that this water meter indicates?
**63.1** gal
